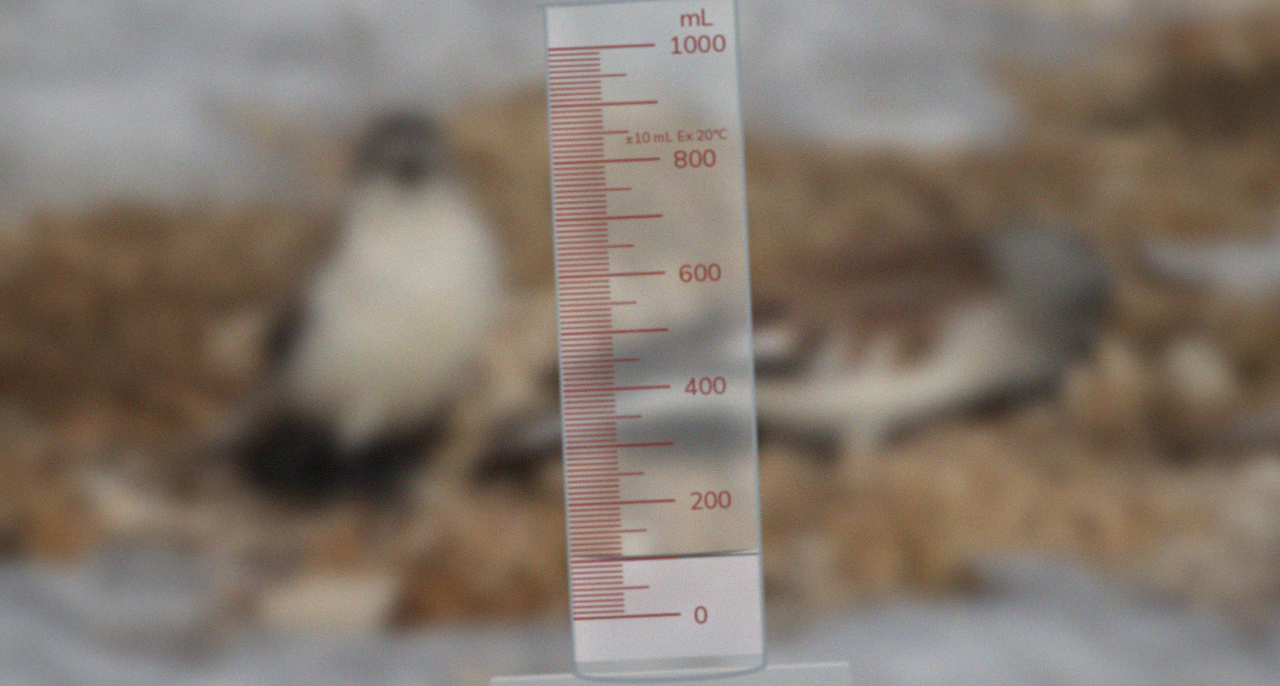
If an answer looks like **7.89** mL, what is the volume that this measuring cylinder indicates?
**100** mL
